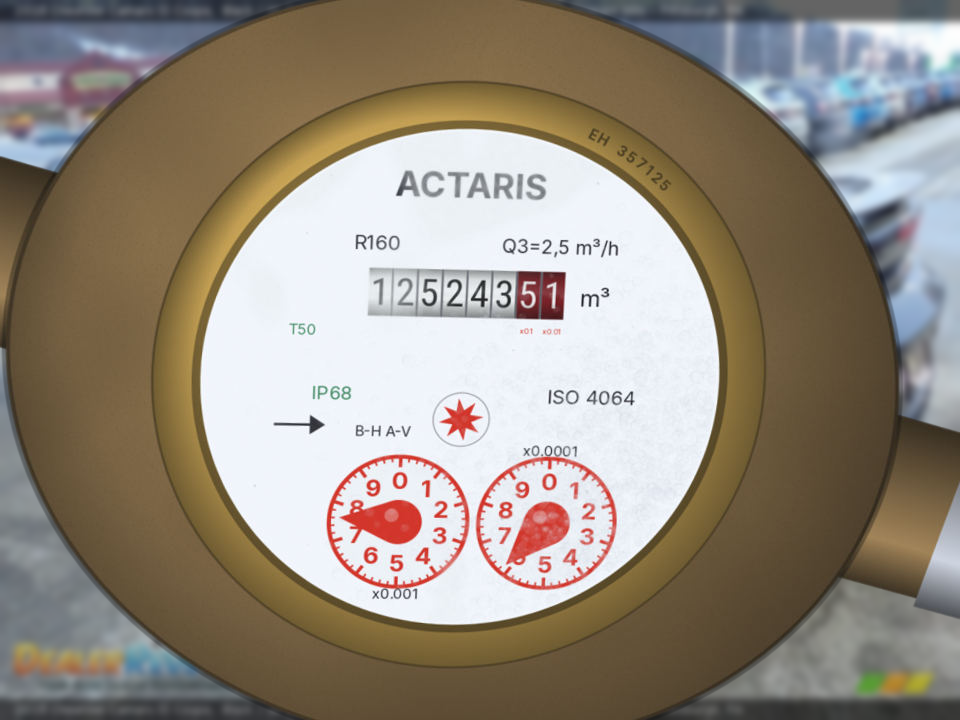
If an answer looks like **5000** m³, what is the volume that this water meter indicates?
**125243.5176** m³
